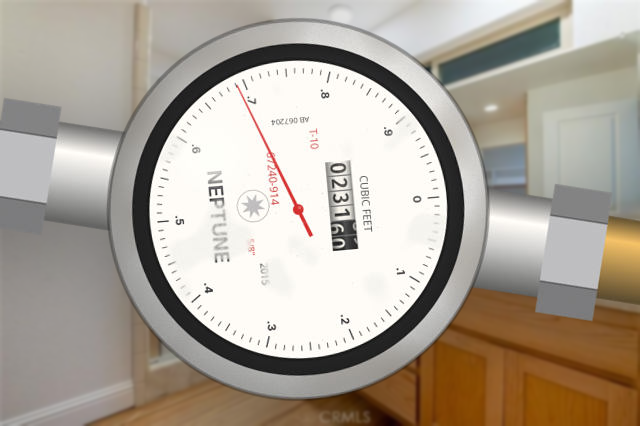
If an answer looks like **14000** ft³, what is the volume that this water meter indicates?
**23159.69** ft³
